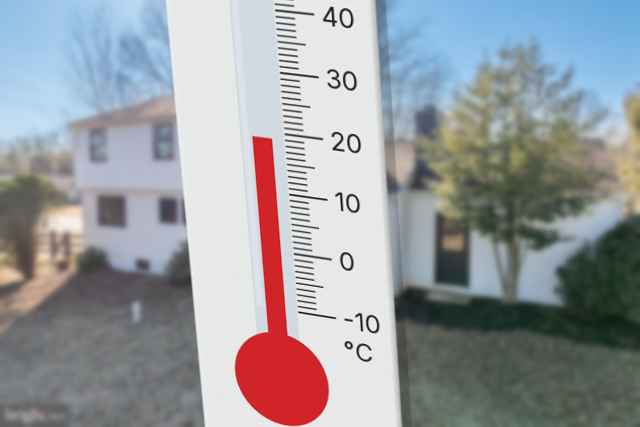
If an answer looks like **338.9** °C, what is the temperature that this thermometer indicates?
**19** °C
